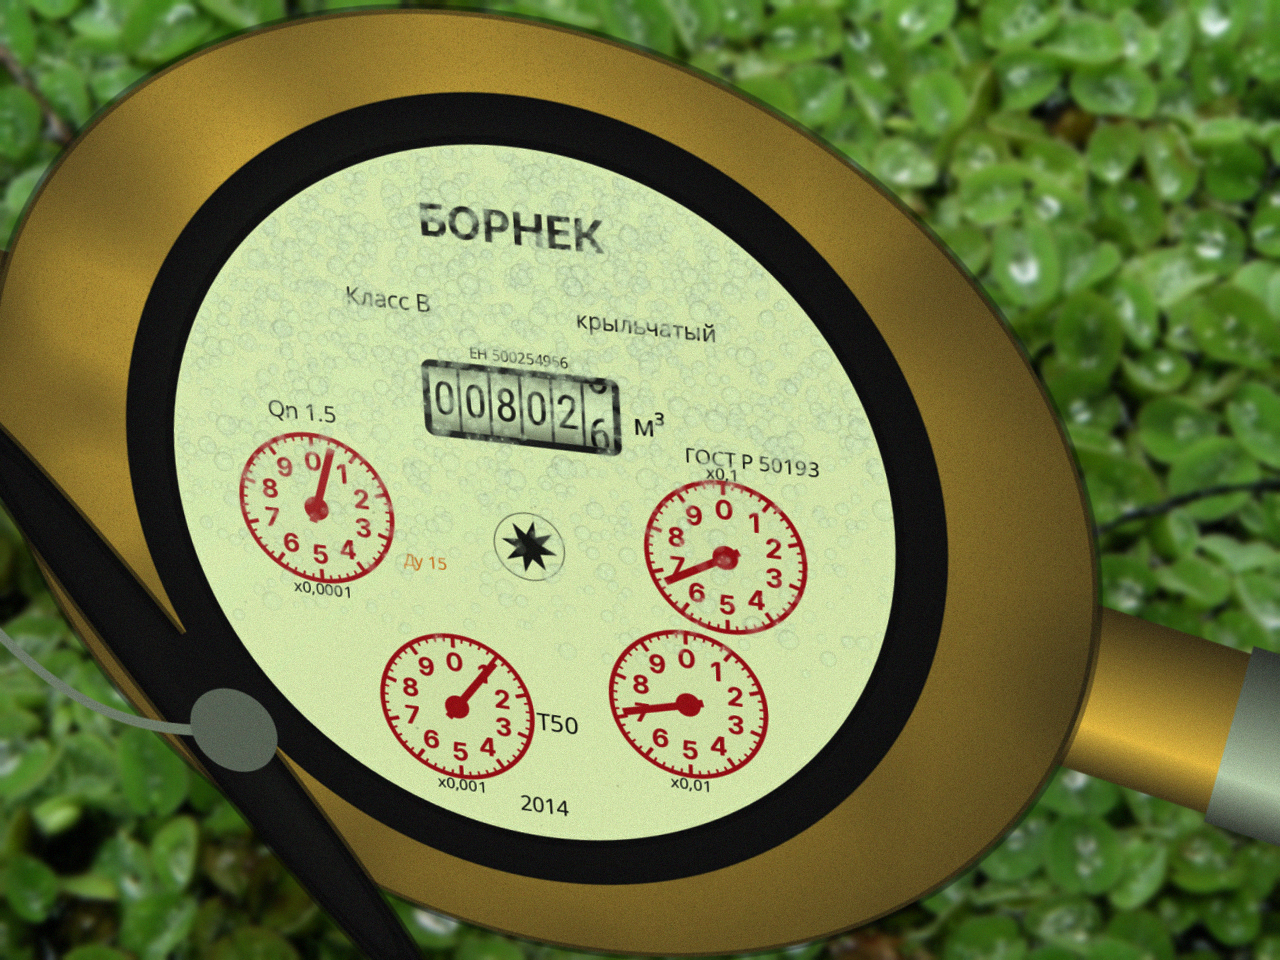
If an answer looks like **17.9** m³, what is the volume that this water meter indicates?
**8025.6710** m³
